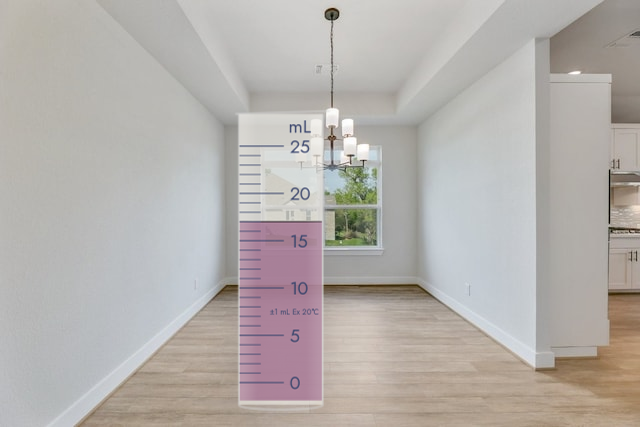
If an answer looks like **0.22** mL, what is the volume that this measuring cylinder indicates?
**17** mL
